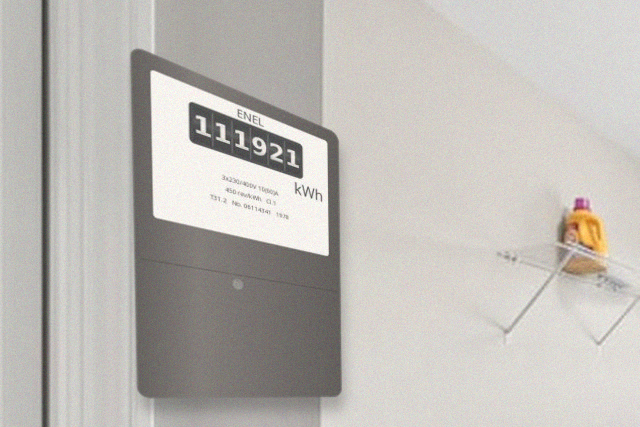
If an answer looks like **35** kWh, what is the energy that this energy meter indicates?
**111921** kWh
